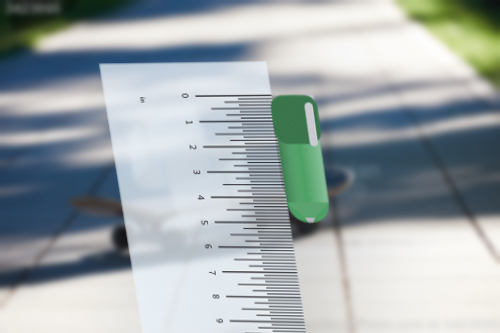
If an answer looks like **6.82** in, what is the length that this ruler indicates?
**5** in
